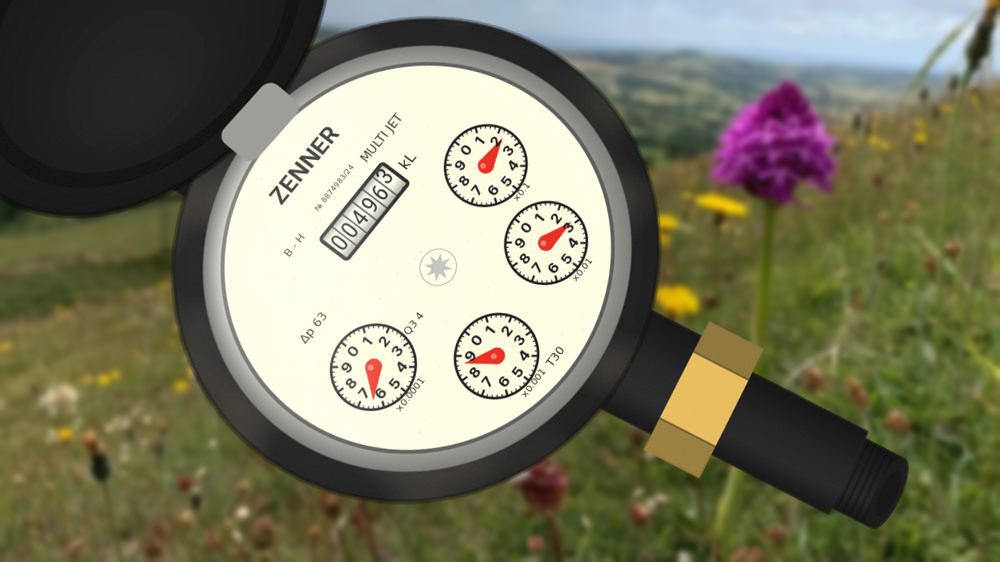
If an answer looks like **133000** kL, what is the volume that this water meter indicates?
**4963.2286** kL
